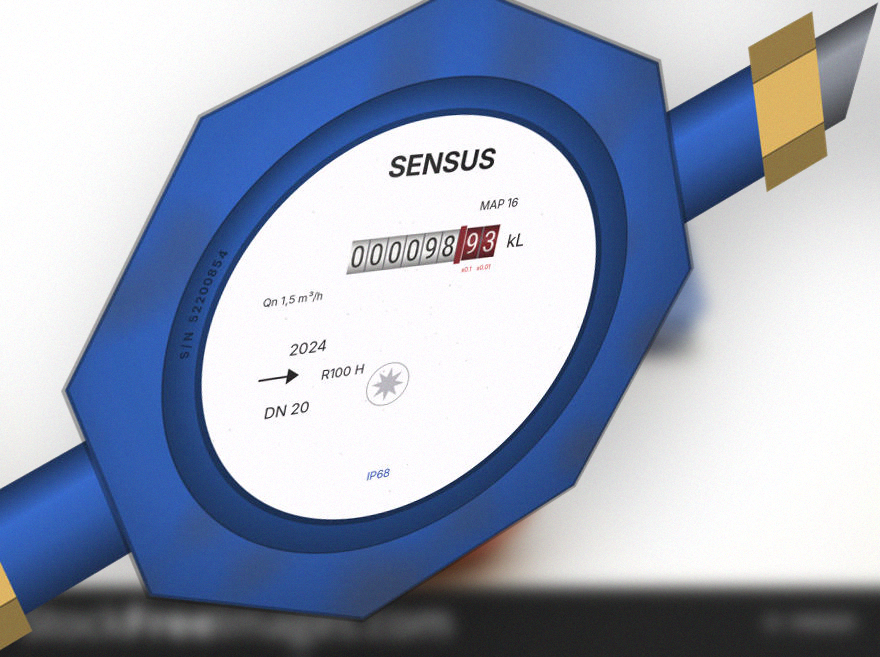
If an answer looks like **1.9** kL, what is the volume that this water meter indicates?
**98.93** kL
